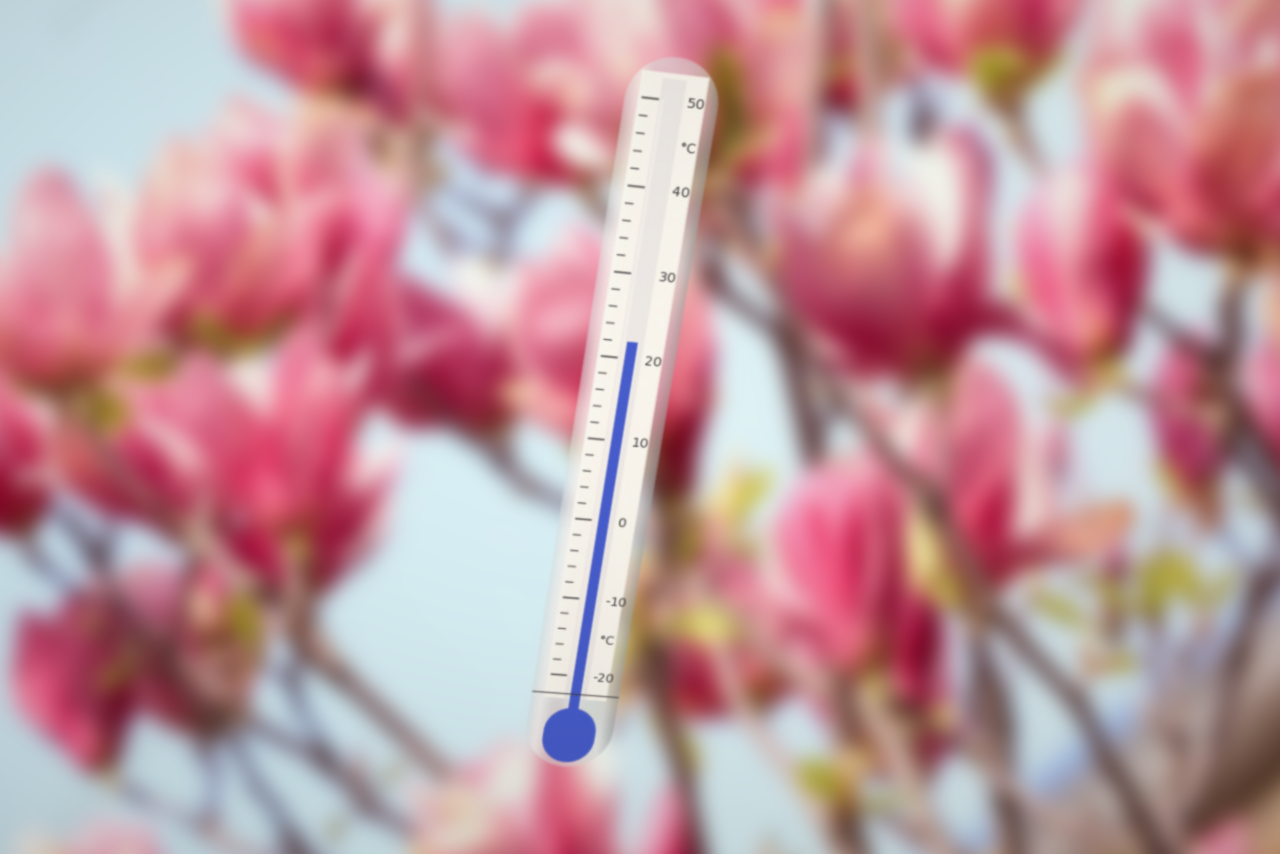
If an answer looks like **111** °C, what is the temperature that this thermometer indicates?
**22** °C
